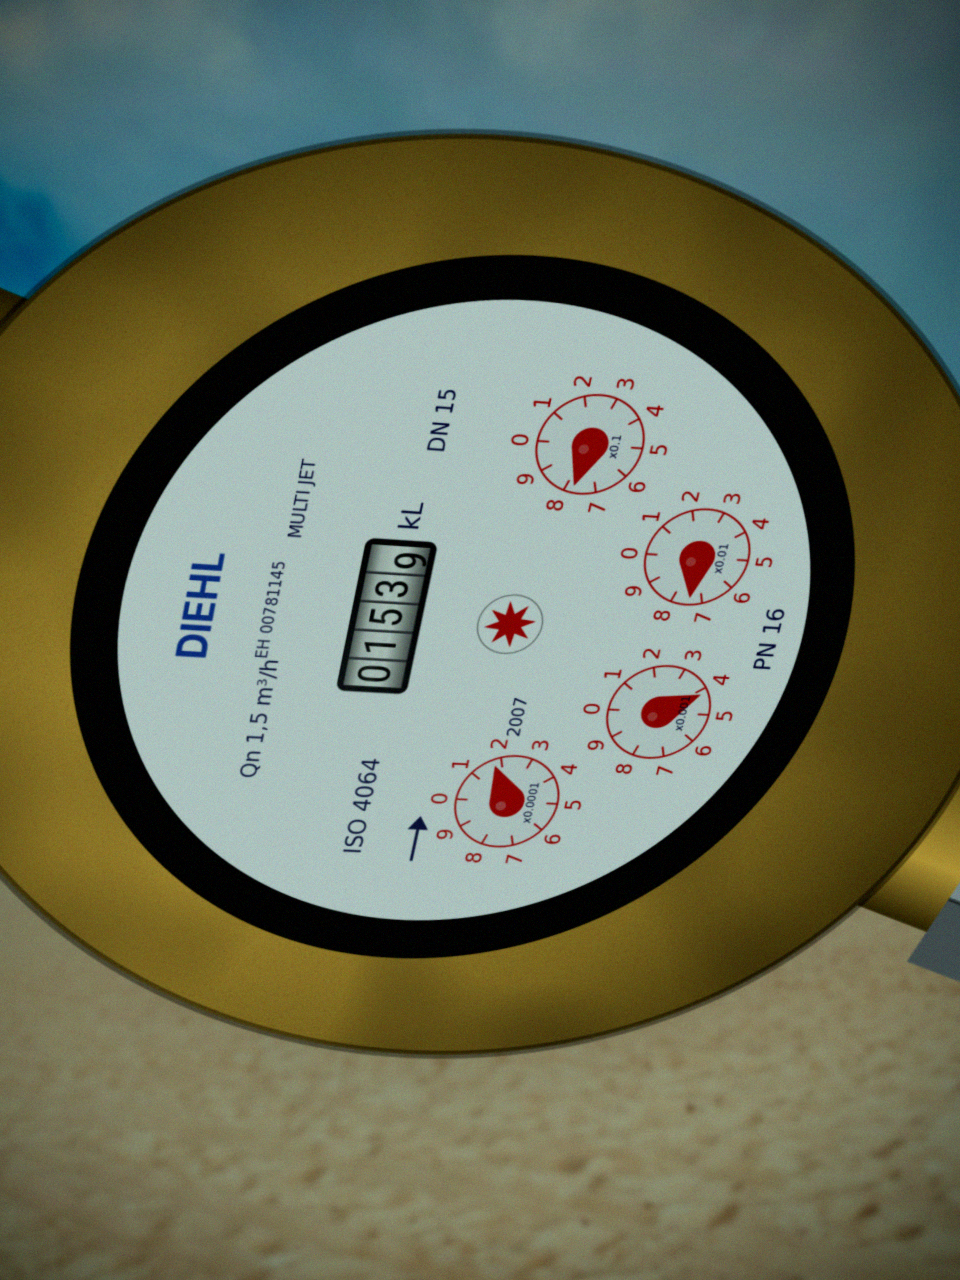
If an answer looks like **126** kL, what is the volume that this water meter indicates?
**1538.7741** kL
